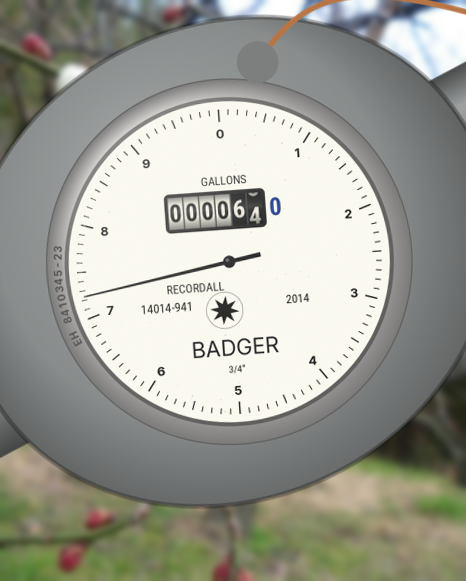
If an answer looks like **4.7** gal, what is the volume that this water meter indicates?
**637.2** gal
